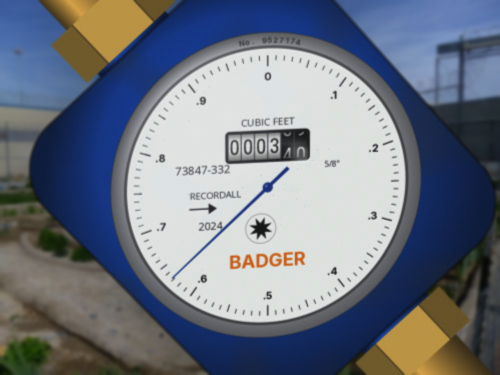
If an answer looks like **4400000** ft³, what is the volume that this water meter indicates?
**339.63** ft³
